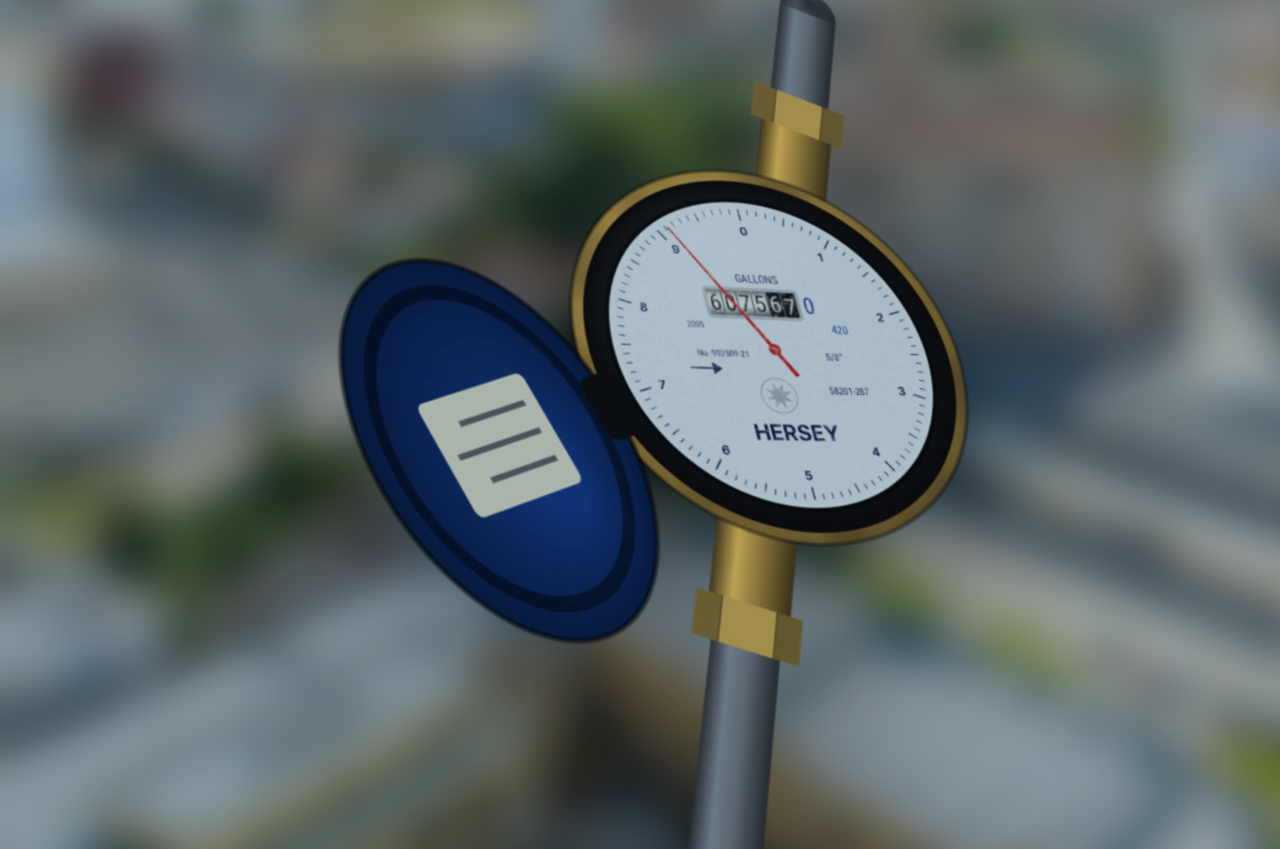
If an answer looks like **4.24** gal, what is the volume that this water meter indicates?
**6075669.1** gal
